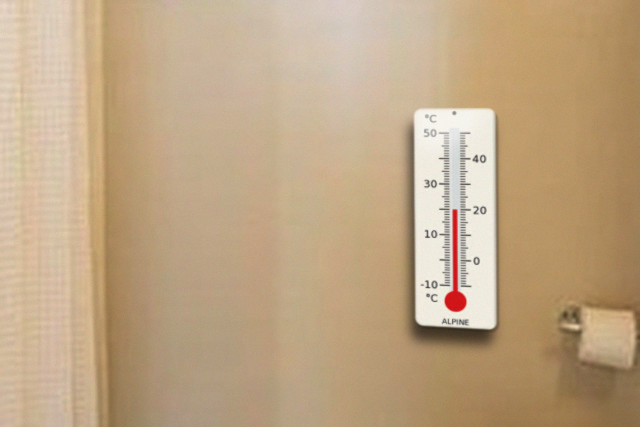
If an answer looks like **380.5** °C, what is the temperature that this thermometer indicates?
**20** °C
